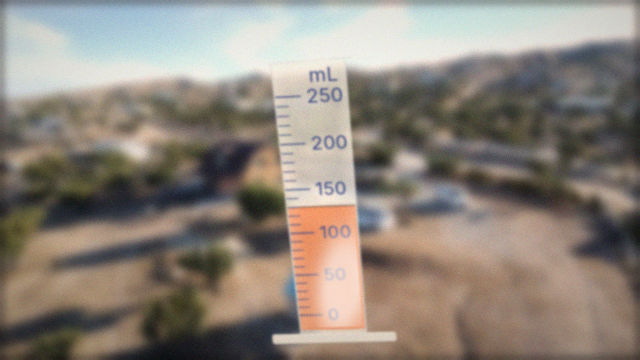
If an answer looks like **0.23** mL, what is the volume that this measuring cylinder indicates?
**130** mL
